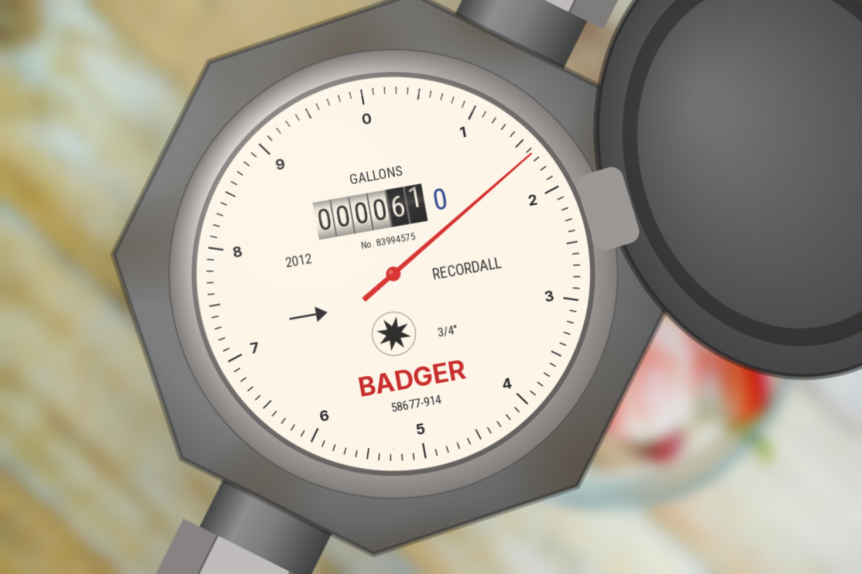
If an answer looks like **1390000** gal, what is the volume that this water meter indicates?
**611.6** gal
